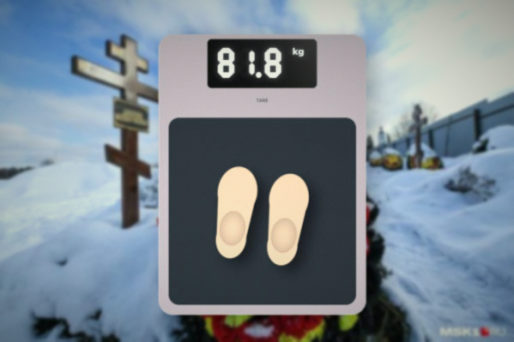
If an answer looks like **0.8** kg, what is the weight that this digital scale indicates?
**81.8** kg
